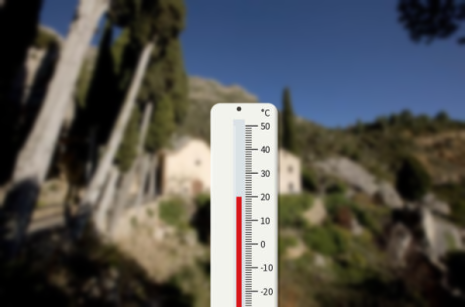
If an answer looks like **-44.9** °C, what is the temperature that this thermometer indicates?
**20** °C
